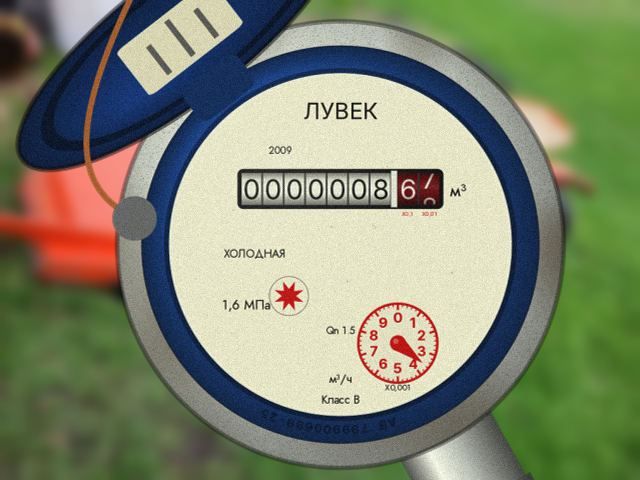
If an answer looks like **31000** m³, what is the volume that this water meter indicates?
**8.673** m³
